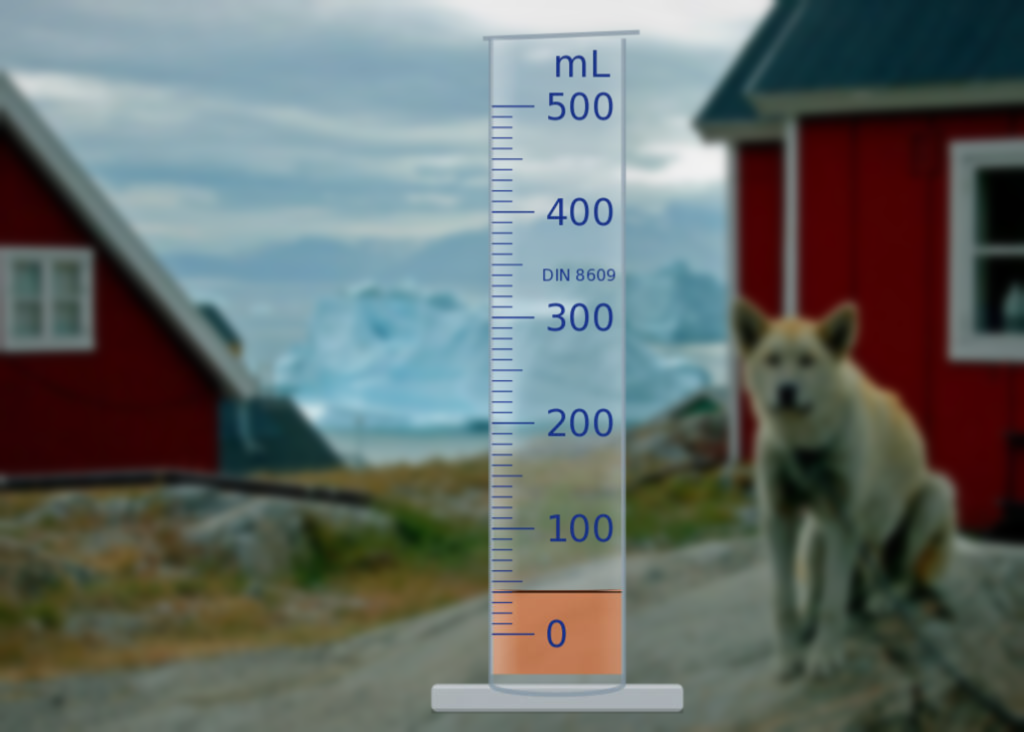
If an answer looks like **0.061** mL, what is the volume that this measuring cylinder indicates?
**40** mL
